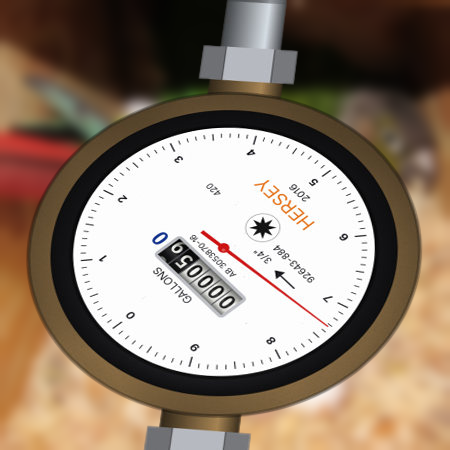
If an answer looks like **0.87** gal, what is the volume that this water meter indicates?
**587.3** gal
